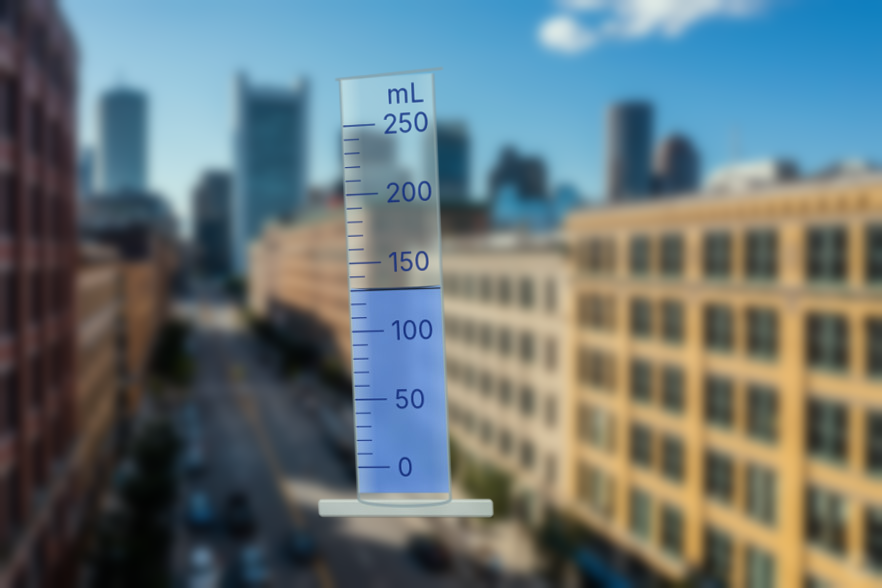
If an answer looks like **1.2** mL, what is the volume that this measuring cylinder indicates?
**130** mL
